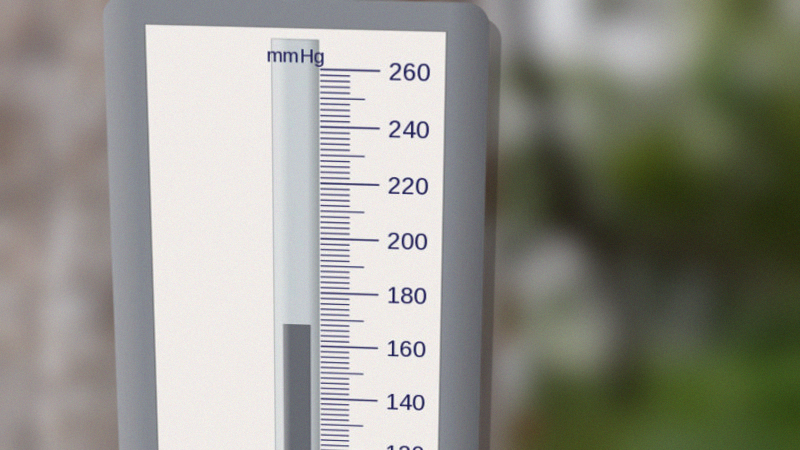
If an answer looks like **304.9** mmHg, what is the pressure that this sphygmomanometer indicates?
**168** mmHg
